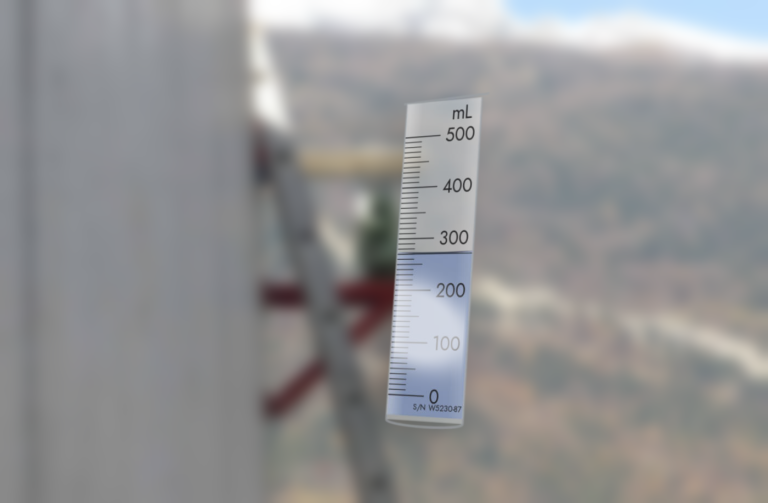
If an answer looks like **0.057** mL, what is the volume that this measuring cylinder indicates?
**270** mL
